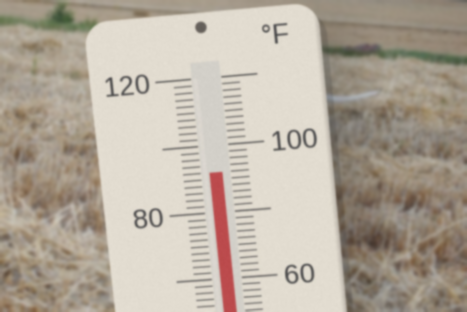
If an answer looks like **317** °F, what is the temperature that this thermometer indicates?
**92** °F
